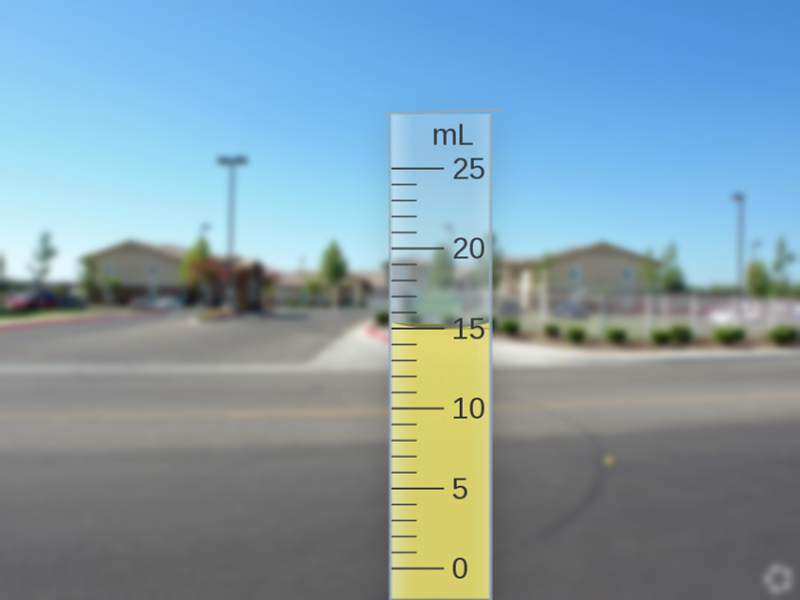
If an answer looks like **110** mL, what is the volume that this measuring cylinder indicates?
**15** mL
